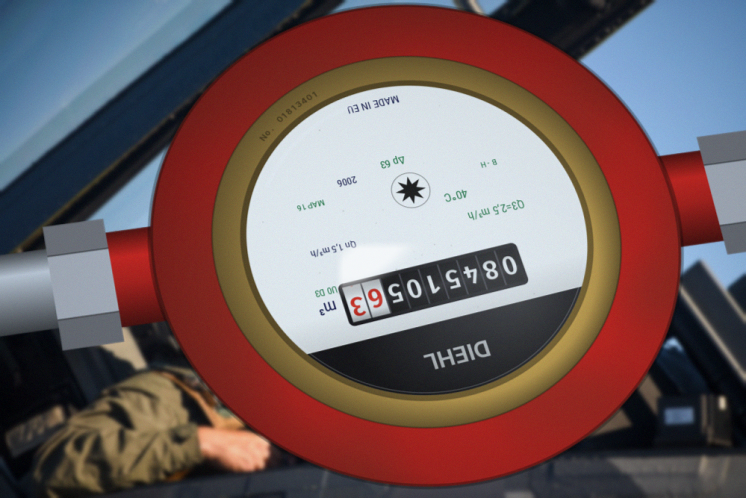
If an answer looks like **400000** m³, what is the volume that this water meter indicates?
**845105.63** m³
